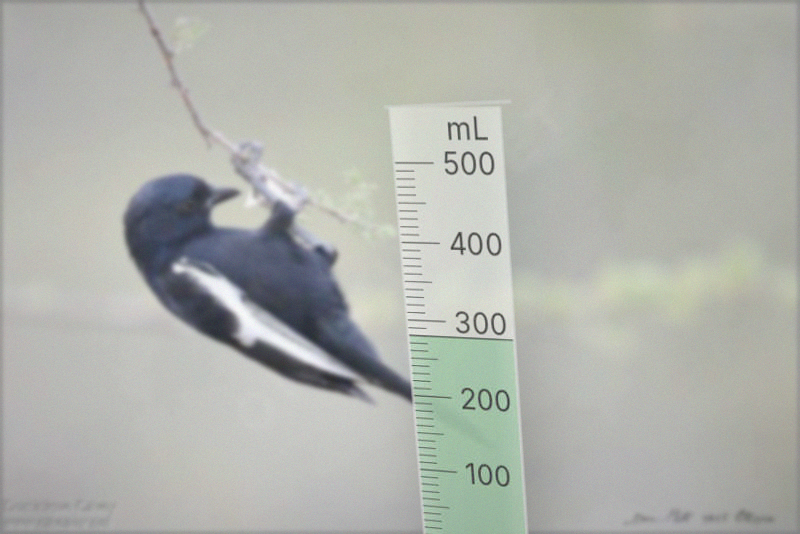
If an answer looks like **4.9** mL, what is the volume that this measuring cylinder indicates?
**280** mL
